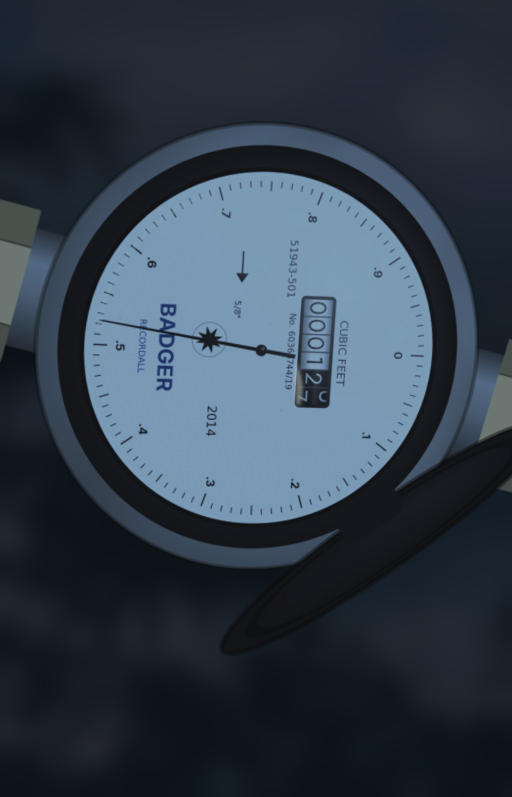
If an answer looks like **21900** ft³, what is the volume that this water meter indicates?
**126.52** ft³
